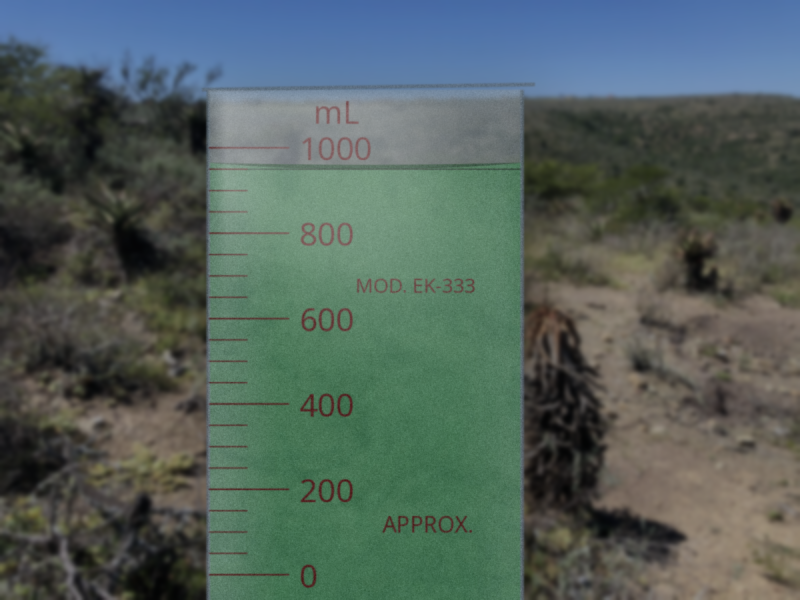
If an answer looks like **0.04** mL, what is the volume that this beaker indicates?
**950** mL
